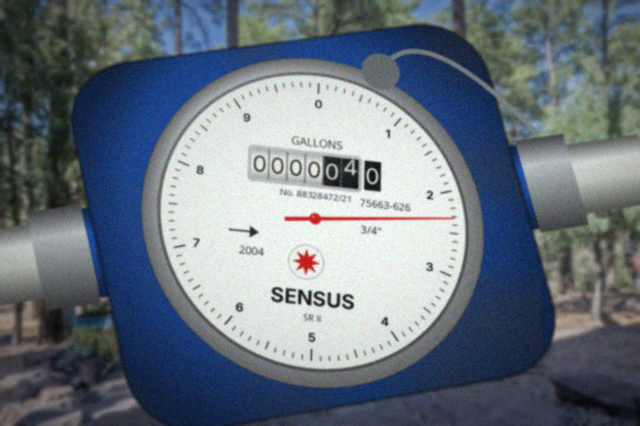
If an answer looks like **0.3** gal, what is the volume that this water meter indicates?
**42.3** gal
